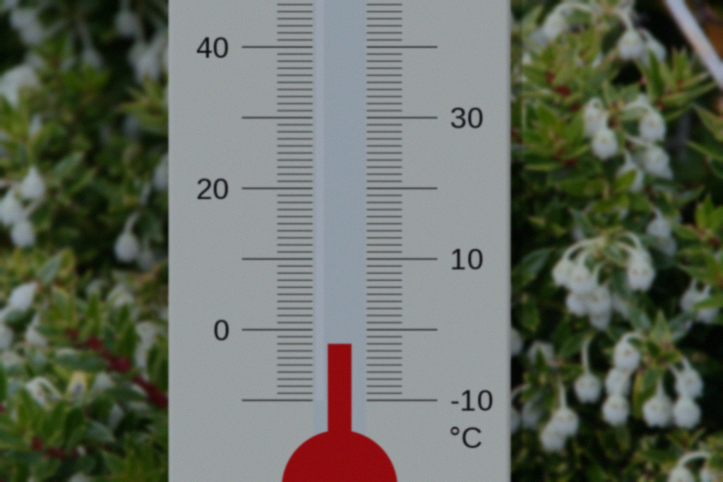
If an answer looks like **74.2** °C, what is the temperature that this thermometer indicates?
**-2** °C
